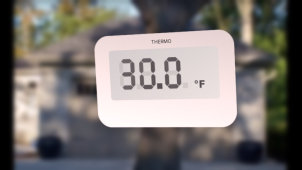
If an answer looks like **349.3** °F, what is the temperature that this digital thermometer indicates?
**30.0** °F
